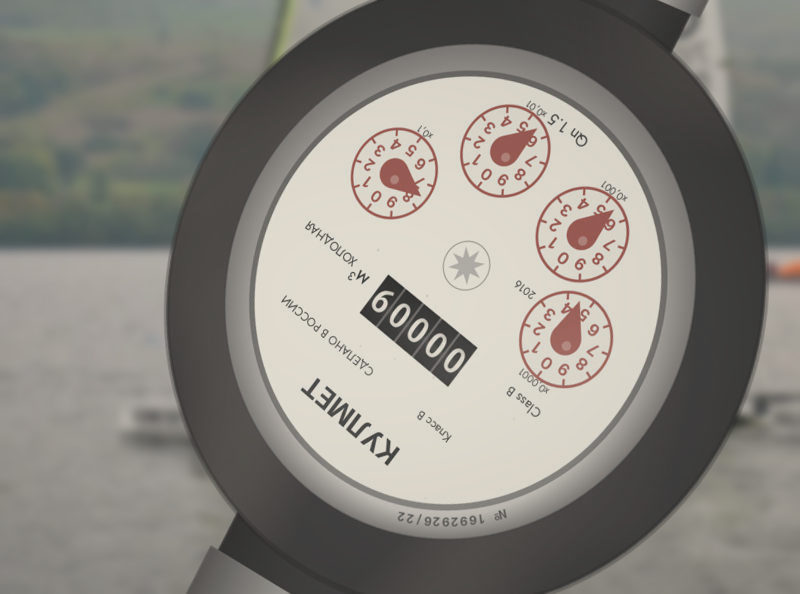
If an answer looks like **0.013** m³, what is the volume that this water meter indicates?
**9.7554** m³
